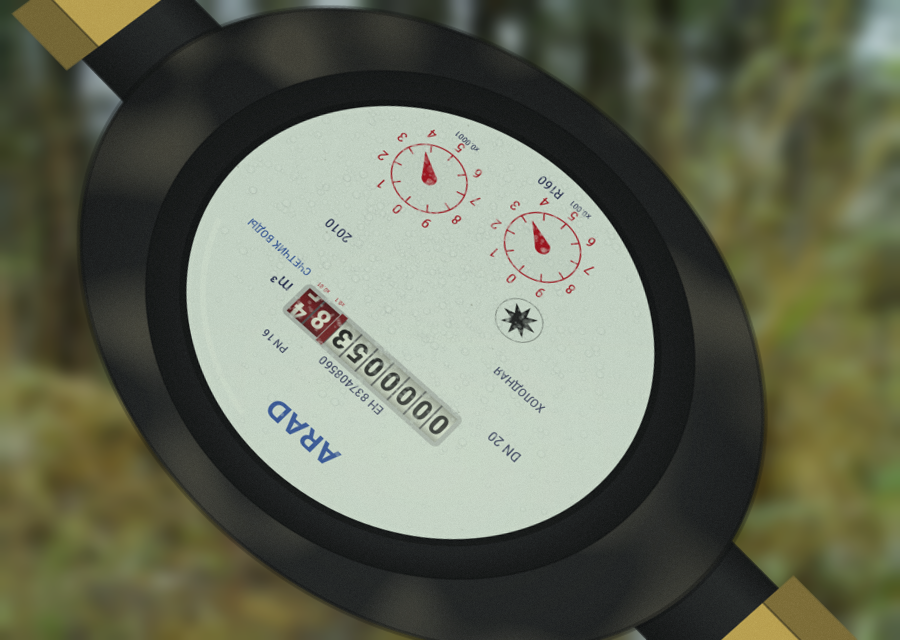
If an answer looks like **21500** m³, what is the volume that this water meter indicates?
**53.8433** m³
